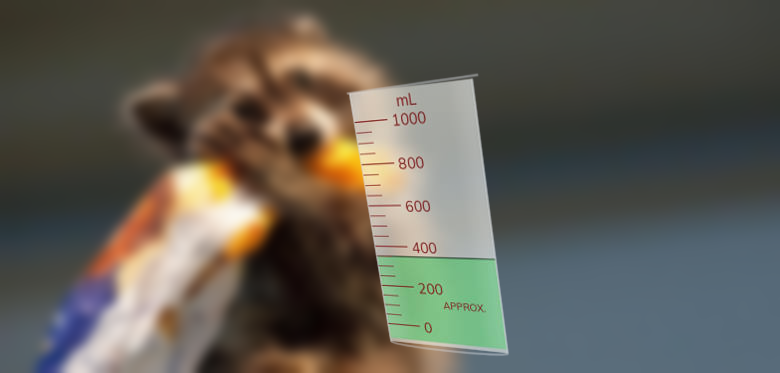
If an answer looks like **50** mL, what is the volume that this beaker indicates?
**350** mL
